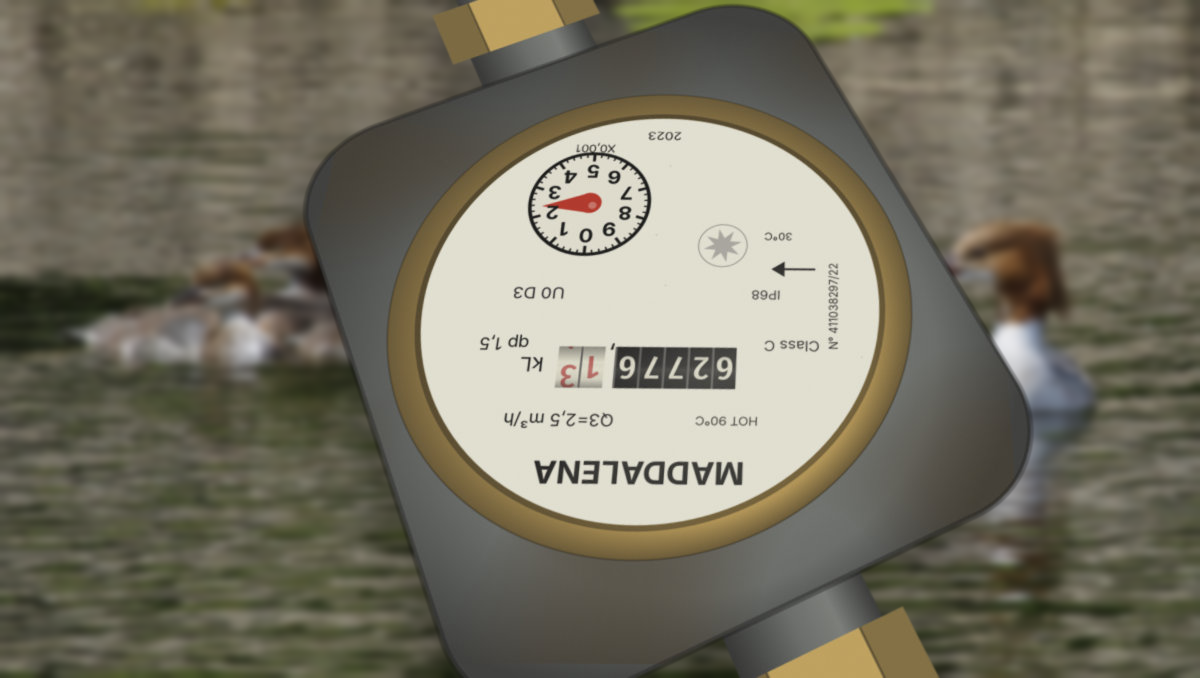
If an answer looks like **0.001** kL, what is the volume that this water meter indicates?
**62776.132** kL
